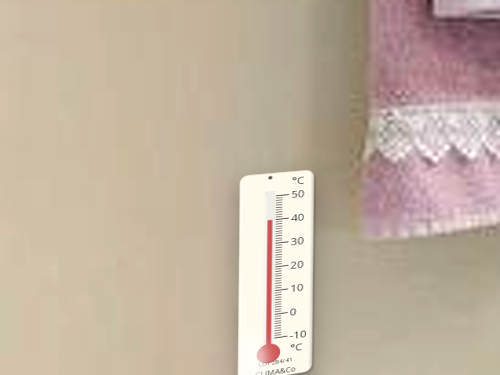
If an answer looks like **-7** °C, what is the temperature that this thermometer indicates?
**40** °C
